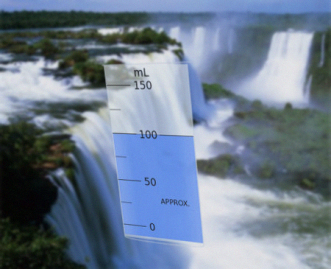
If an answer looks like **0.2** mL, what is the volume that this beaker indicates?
**100** mL
